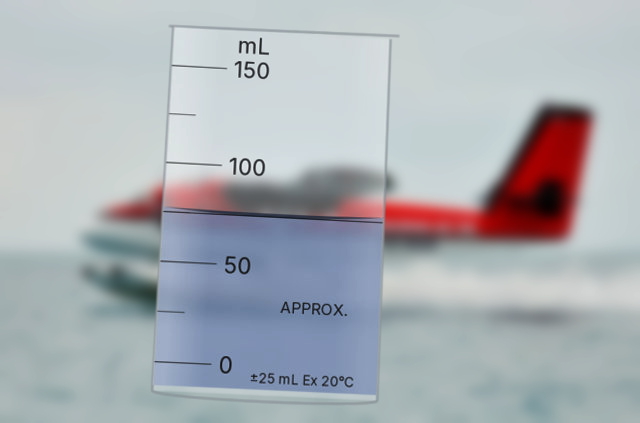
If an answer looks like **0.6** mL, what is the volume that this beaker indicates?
**75** mL
